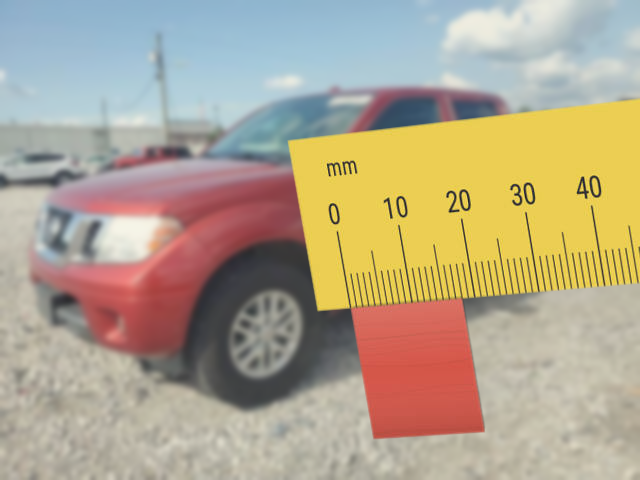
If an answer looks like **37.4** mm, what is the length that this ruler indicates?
**18** mm
